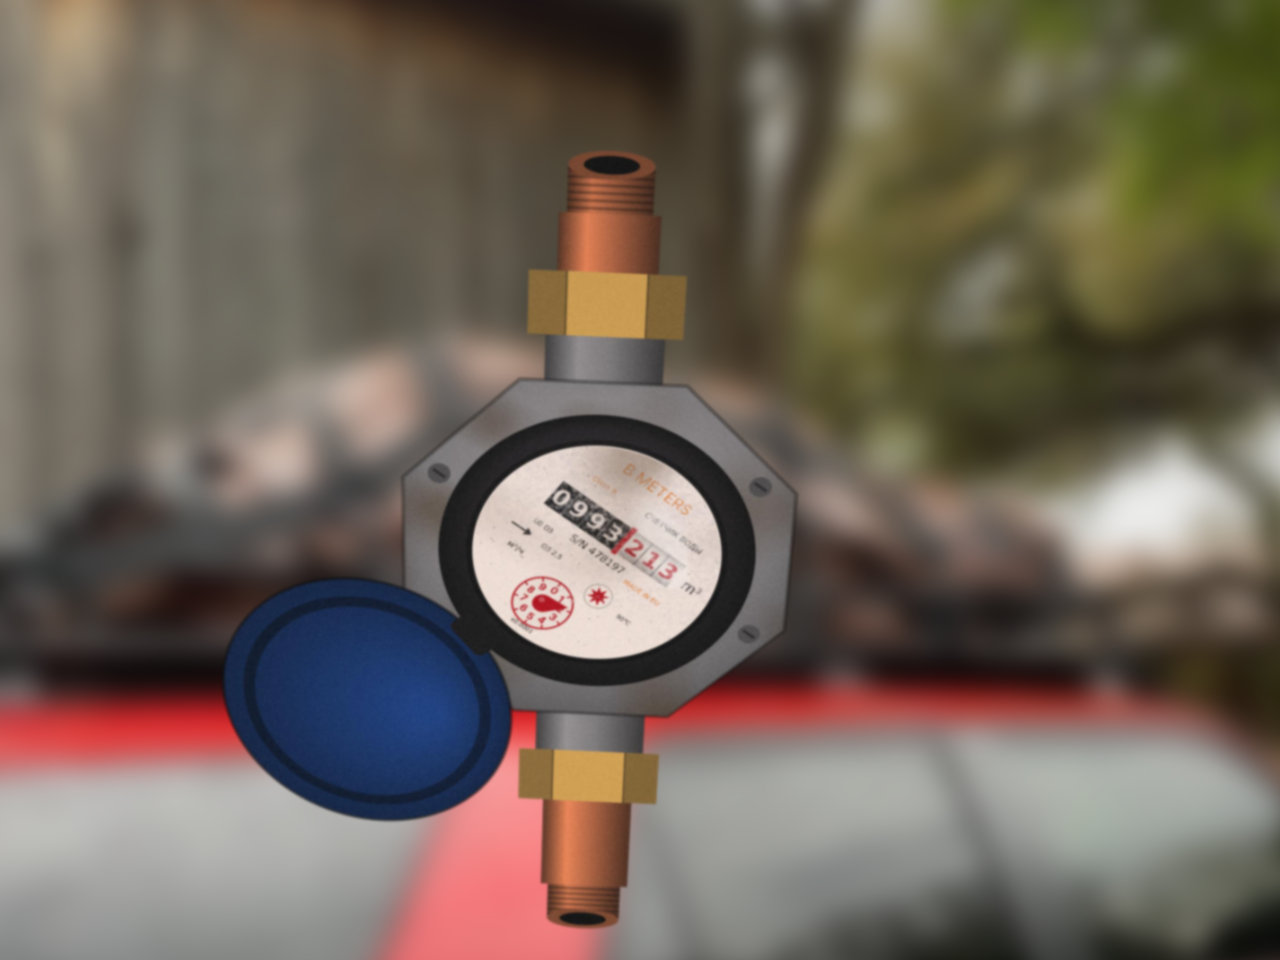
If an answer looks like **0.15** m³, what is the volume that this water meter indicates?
**993.2131** m³
